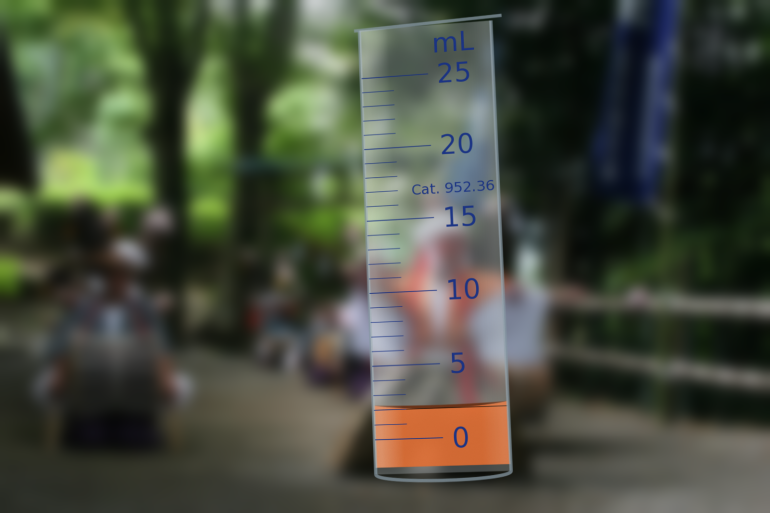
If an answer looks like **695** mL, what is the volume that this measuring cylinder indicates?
**2** mL
